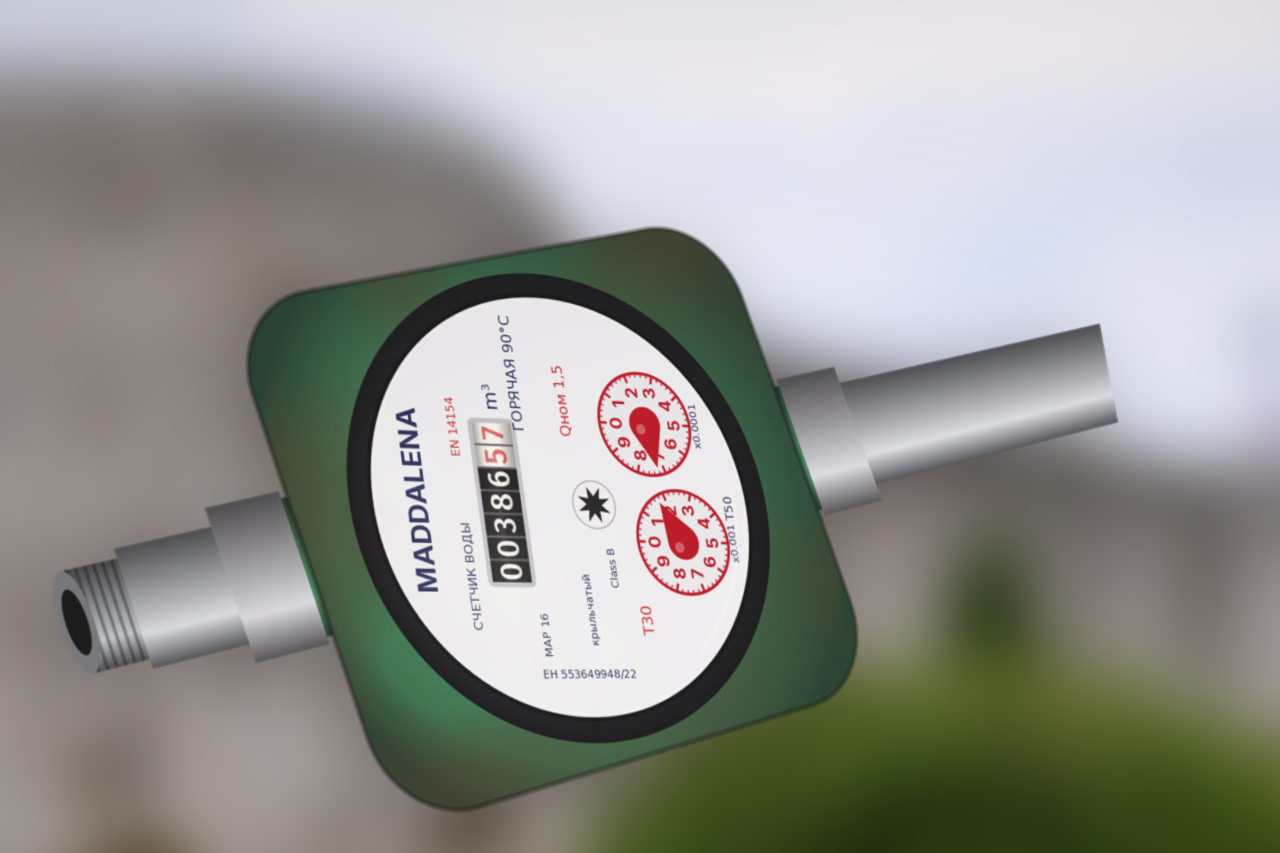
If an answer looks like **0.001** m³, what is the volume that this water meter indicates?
**386.5717** m³
